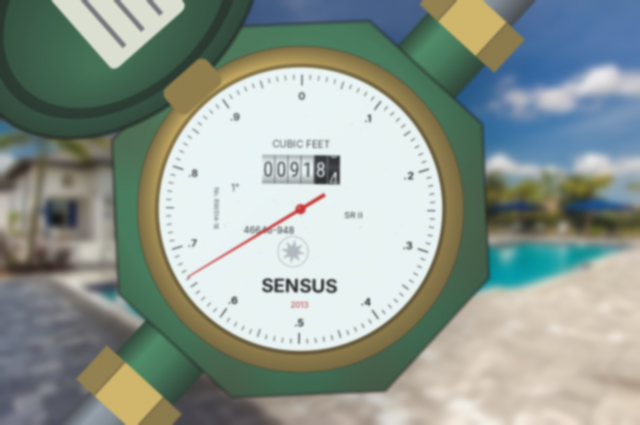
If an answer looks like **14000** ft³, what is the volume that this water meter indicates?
**9183.66** ft³
